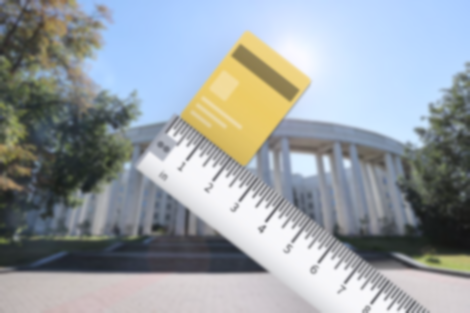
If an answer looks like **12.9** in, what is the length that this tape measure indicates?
**2.5** in
